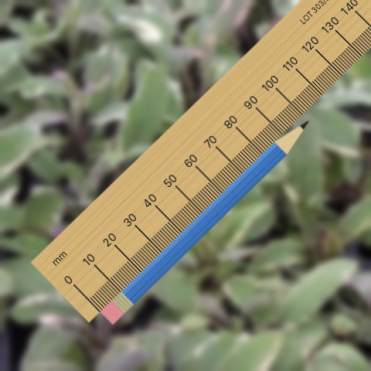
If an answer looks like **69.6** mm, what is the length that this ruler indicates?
**100** mm
